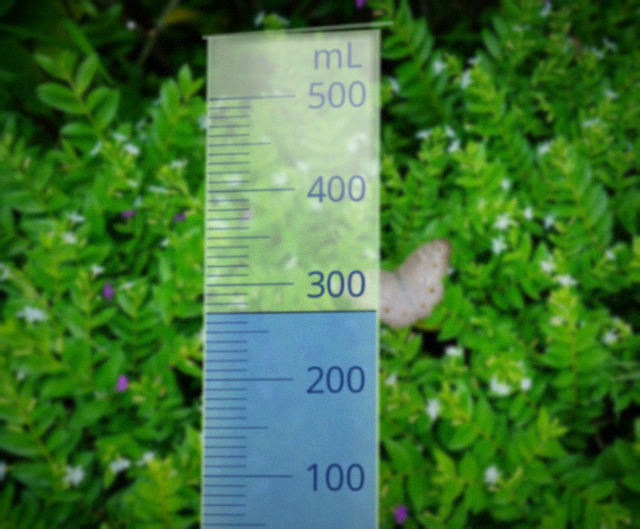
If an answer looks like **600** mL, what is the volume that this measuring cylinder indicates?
**270** mL
